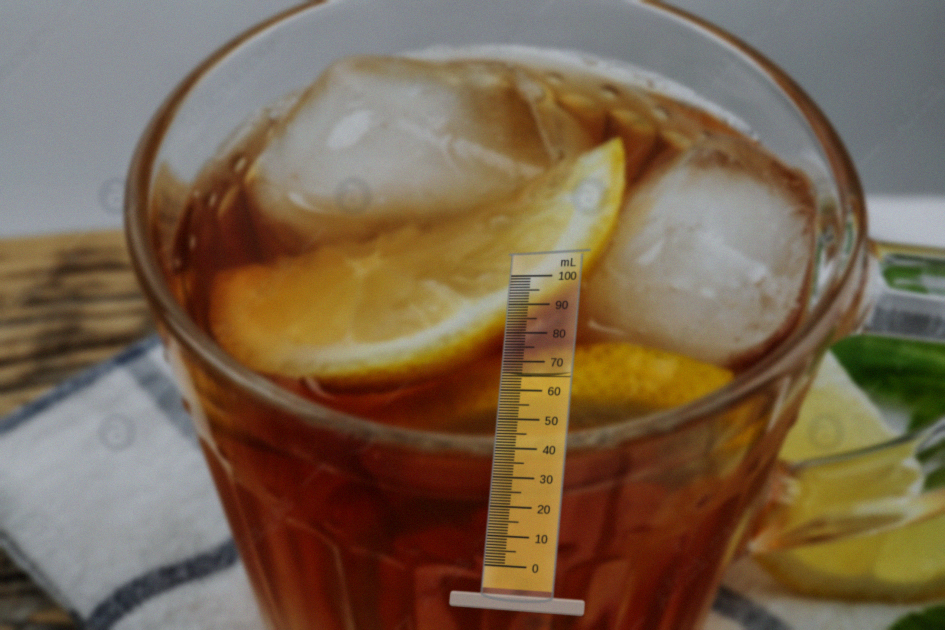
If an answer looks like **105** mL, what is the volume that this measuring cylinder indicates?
**65** mL
